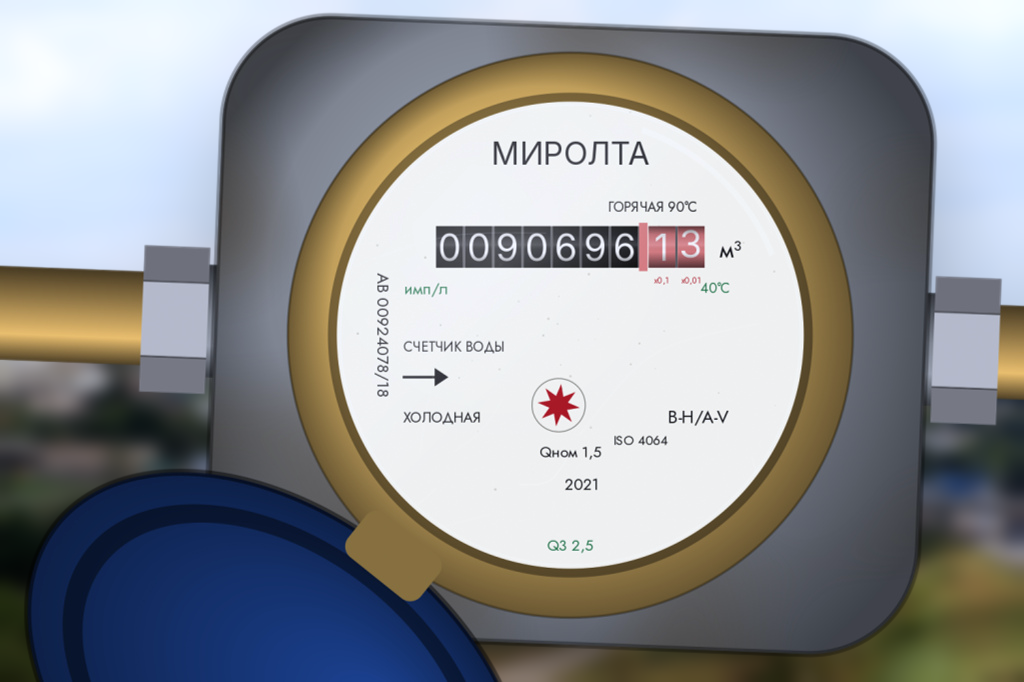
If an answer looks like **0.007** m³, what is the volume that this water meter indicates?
**90696.13** m³
